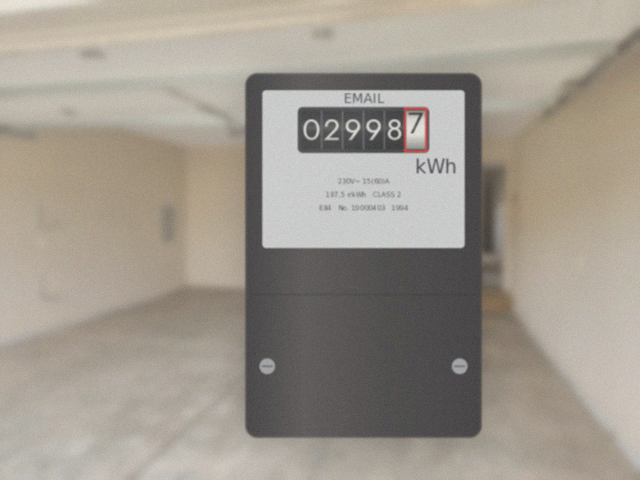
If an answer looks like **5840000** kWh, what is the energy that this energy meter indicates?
**2998.7** kWh
